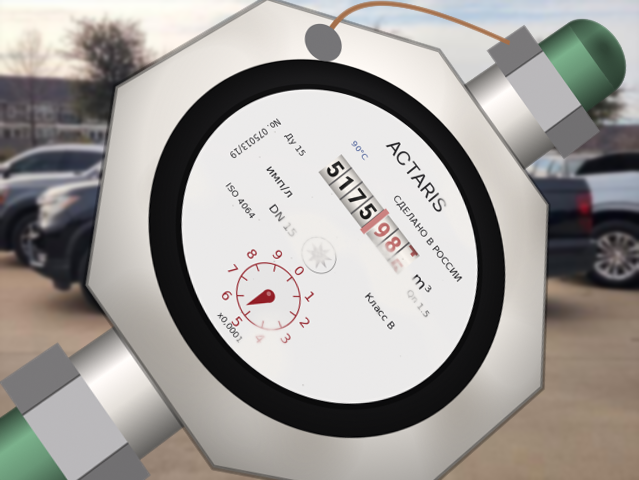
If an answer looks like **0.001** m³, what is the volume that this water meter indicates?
**5175.9845** m³
